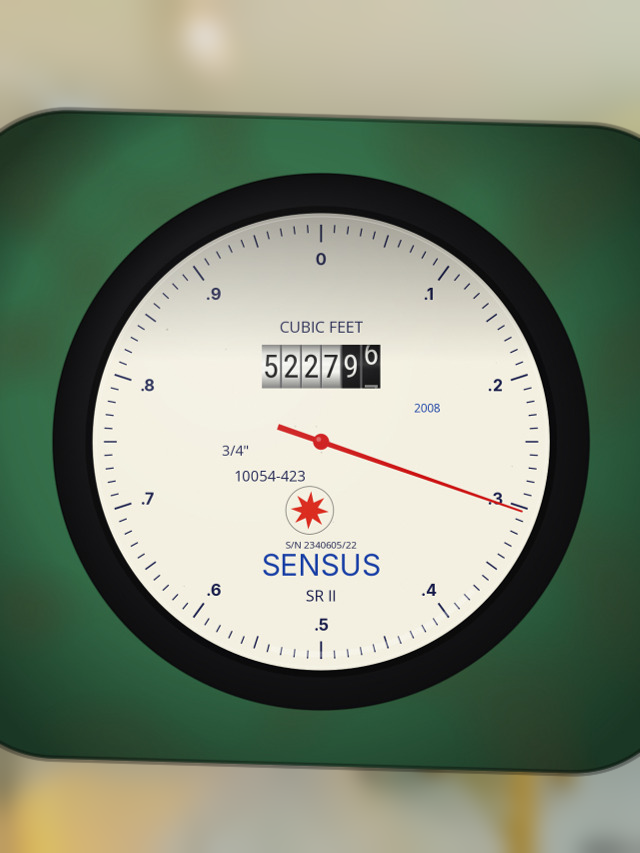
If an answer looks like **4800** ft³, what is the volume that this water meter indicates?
**522796.30** ft³
